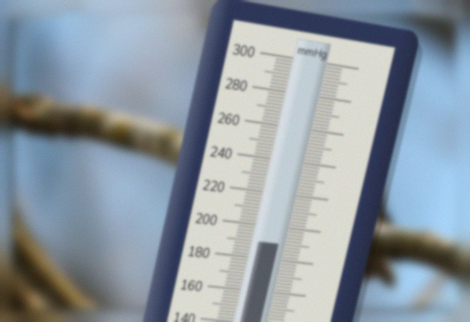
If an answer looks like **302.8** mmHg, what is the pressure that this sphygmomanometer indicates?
**190** mmHg
